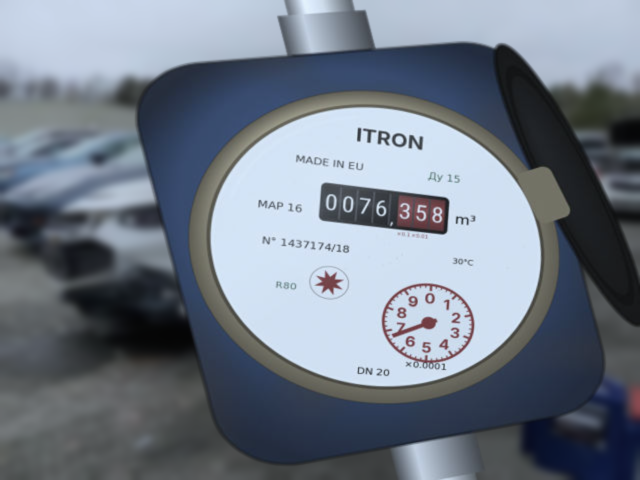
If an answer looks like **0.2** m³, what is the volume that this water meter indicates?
**76.3586** m³
